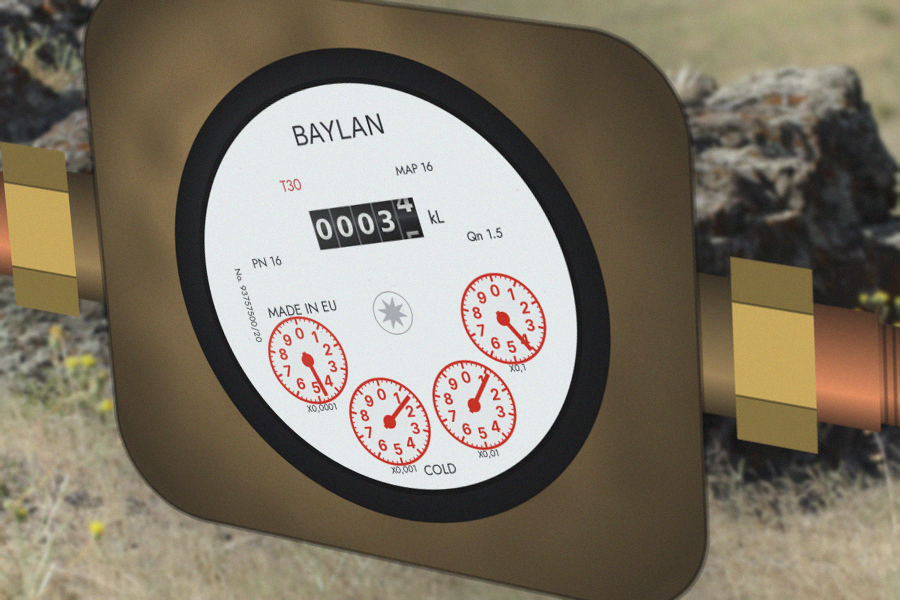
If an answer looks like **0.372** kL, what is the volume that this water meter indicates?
**34.4114** kL
